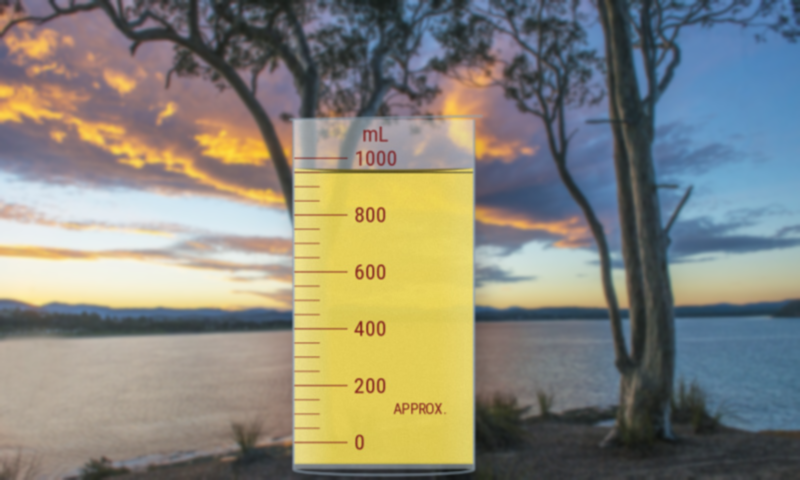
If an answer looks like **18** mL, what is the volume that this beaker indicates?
**950** mL
